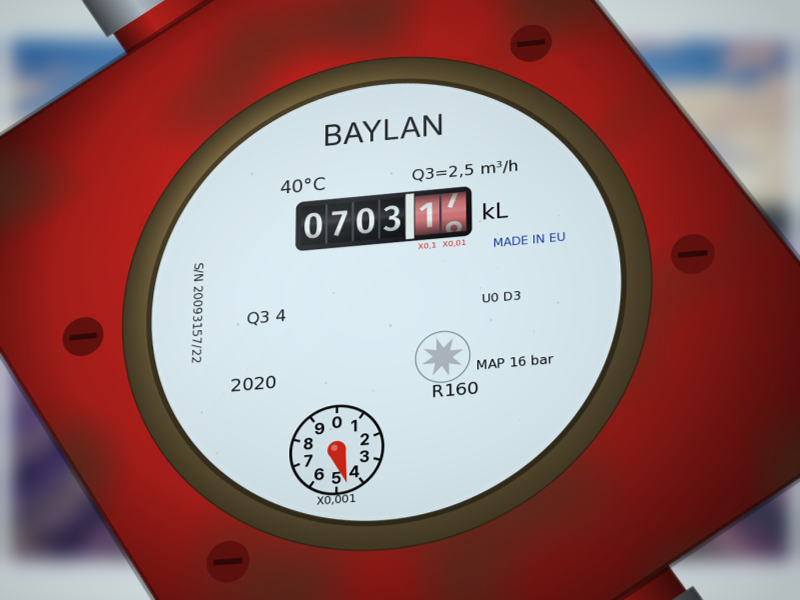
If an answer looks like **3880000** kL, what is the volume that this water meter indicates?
**703.174** kL
